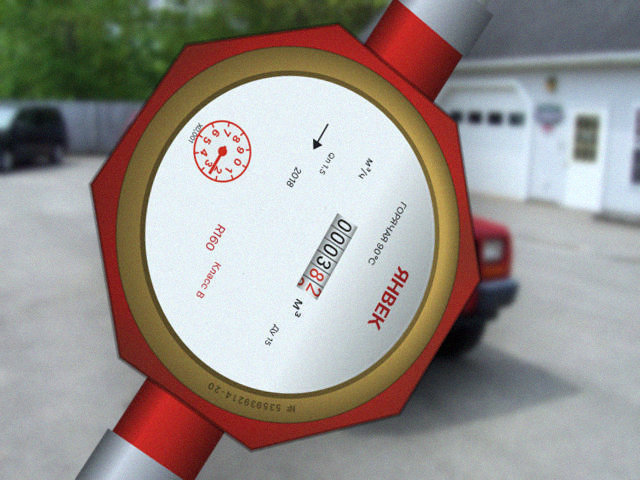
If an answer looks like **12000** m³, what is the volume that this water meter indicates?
**3.822** m³
